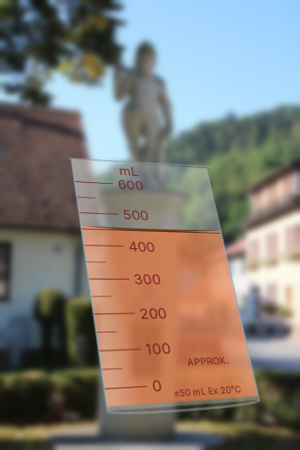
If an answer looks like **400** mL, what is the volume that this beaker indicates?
**450** mL
